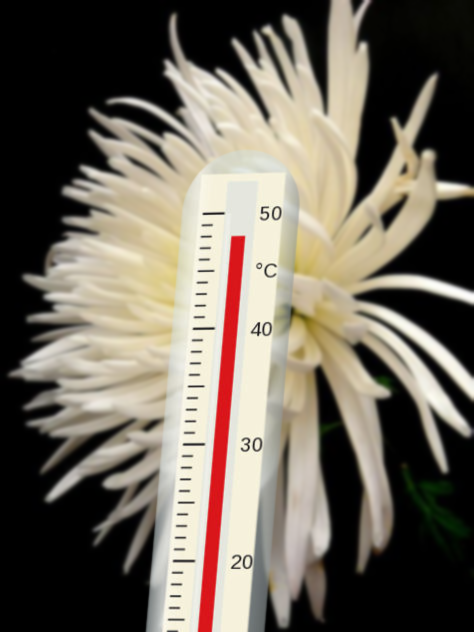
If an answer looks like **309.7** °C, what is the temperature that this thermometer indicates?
**48** °C
